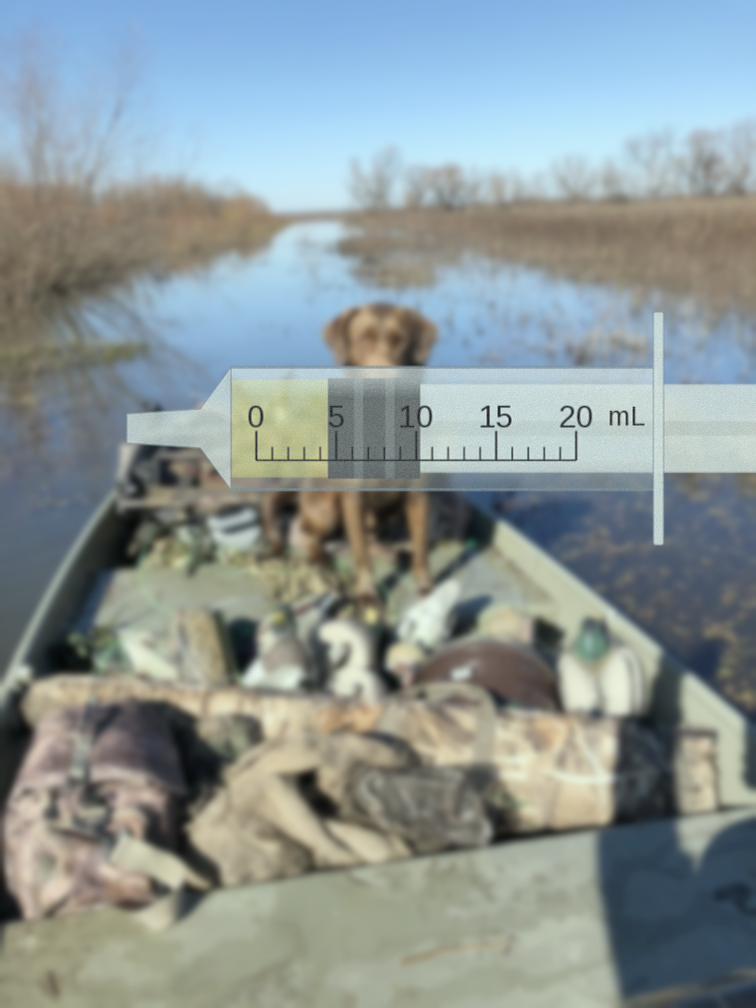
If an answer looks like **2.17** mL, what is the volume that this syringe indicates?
**4.5** mL
